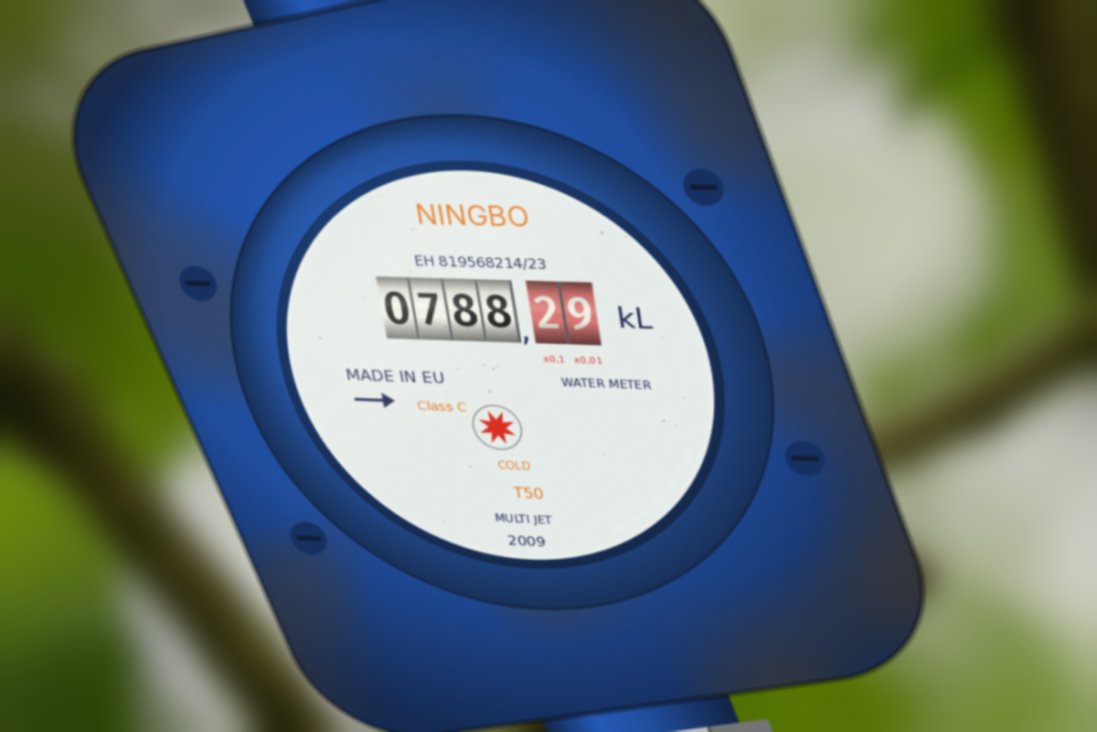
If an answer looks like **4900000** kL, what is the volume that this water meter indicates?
**788.29** kL
